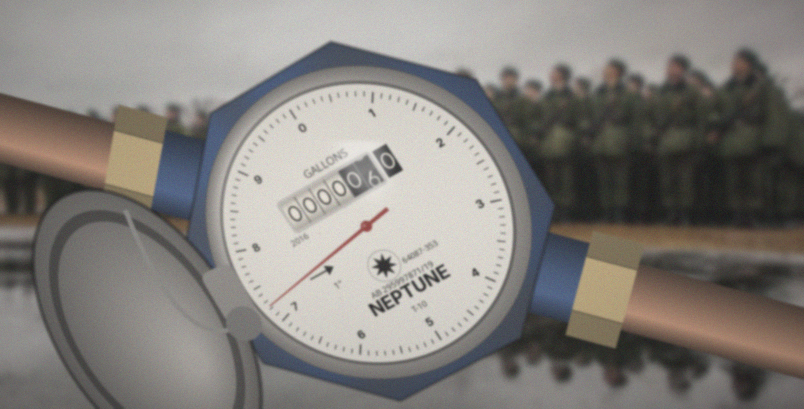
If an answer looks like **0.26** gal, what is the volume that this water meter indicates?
**57.2** gal
